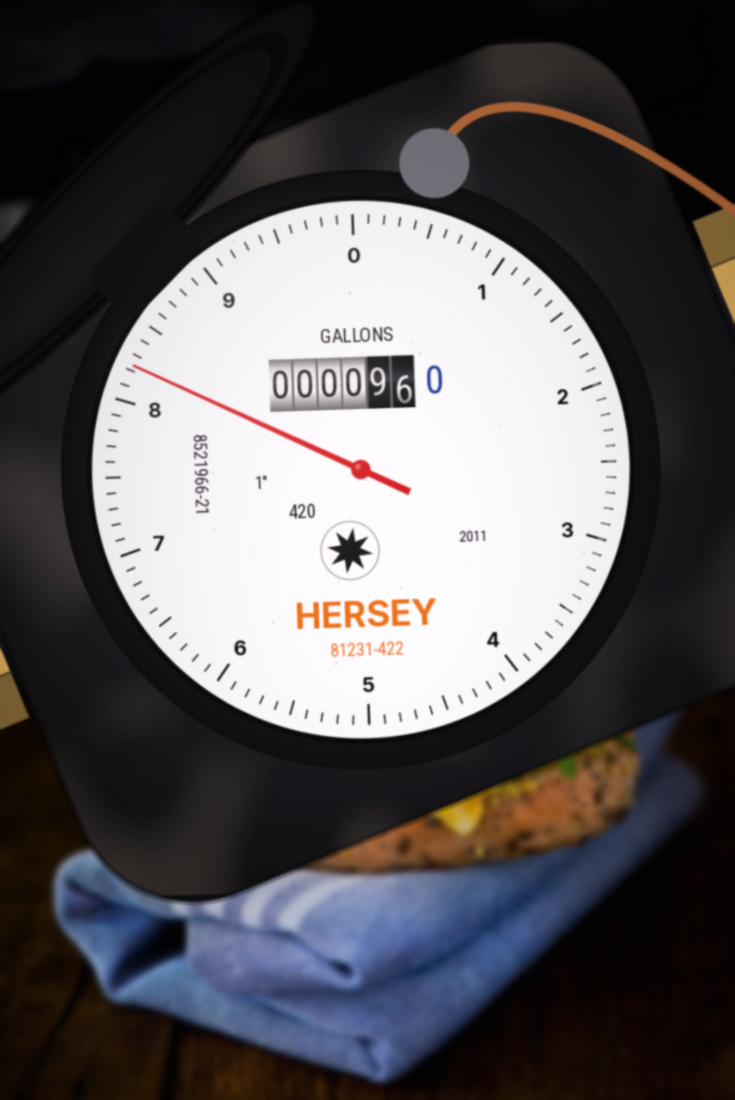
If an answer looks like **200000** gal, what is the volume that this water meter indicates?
**958.2** gal
